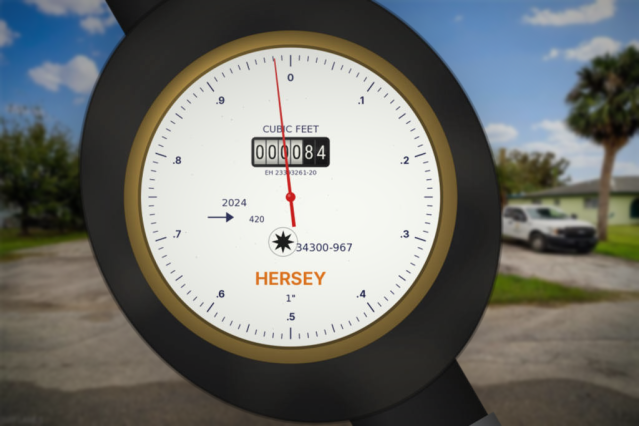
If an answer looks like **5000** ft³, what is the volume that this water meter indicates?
**83.98** ft³
